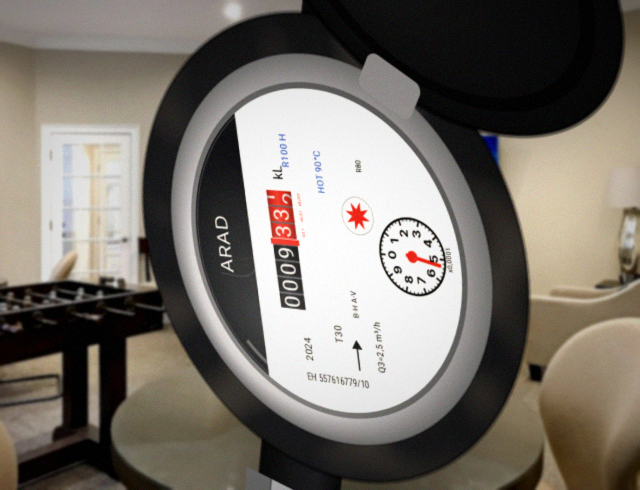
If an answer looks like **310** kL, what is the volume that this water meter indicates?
**9.3315** kL
